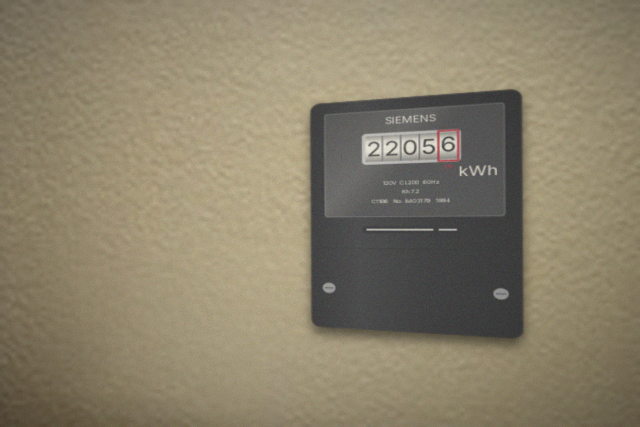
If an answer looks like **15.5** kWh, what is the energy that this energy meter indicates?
**2205.6** kWh
